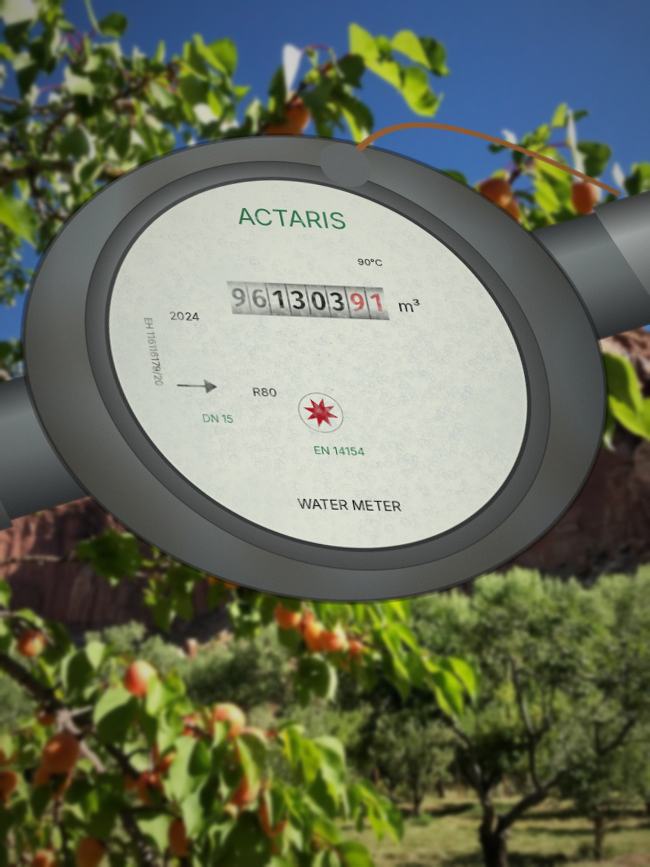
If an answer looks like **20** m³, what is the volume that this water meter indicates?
**961303.91** m³
